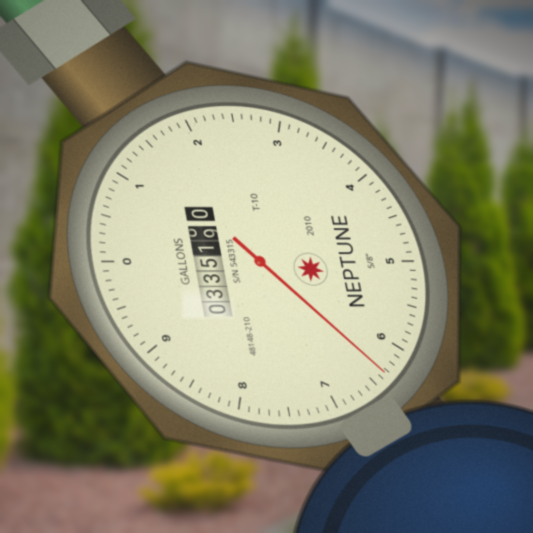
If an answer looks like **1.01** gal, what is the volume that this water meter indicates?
**335186.3** gal
